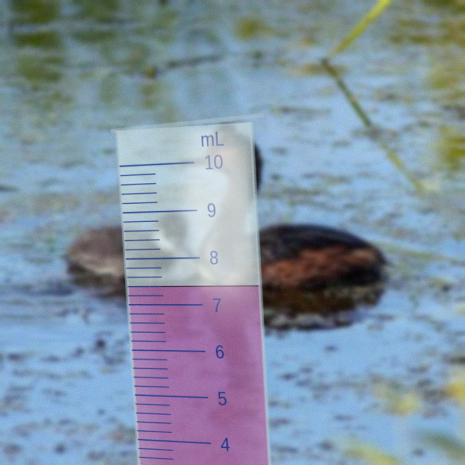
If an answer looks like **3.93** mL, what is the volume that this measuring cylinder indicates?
**7.4** mL
